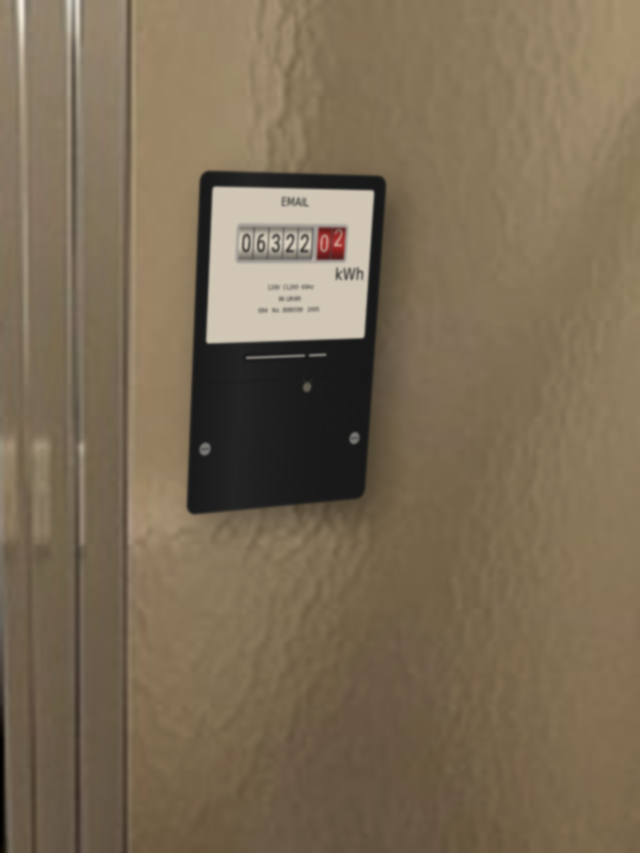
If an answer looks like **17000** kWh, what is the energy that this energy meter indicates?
**6322.02** kWh
